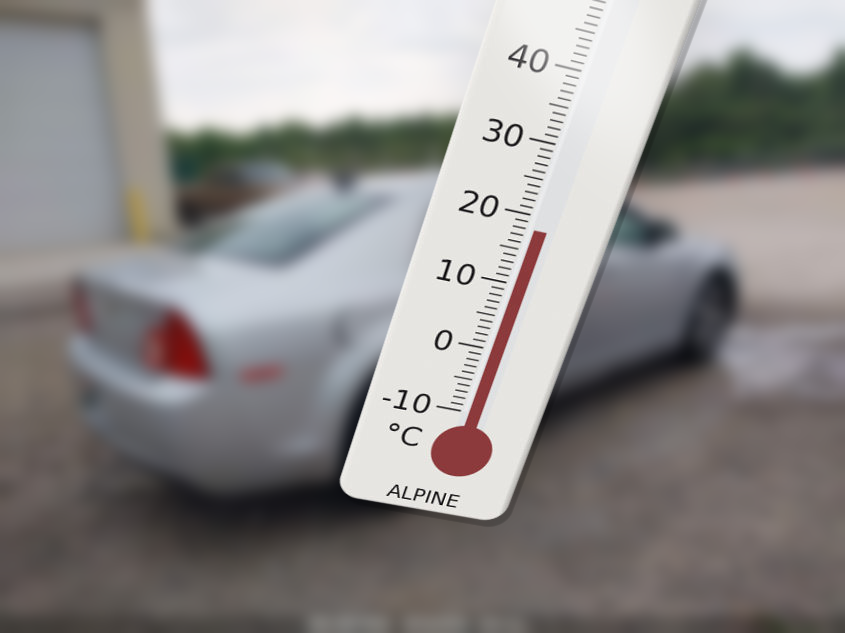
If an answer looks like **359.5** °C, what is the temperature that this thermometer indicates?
**18** °C
